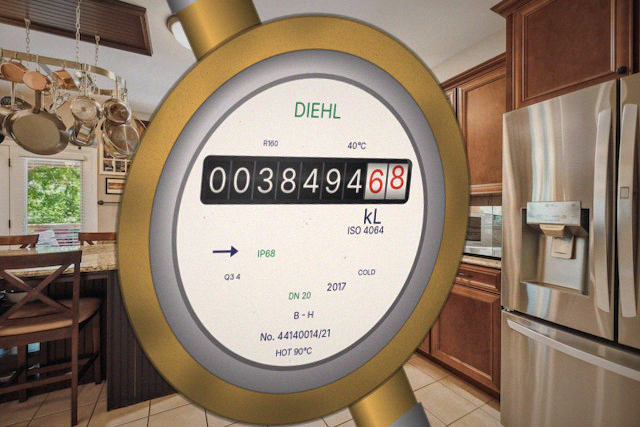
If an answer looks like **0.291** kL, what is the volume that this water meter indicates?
**38494.68** kL
